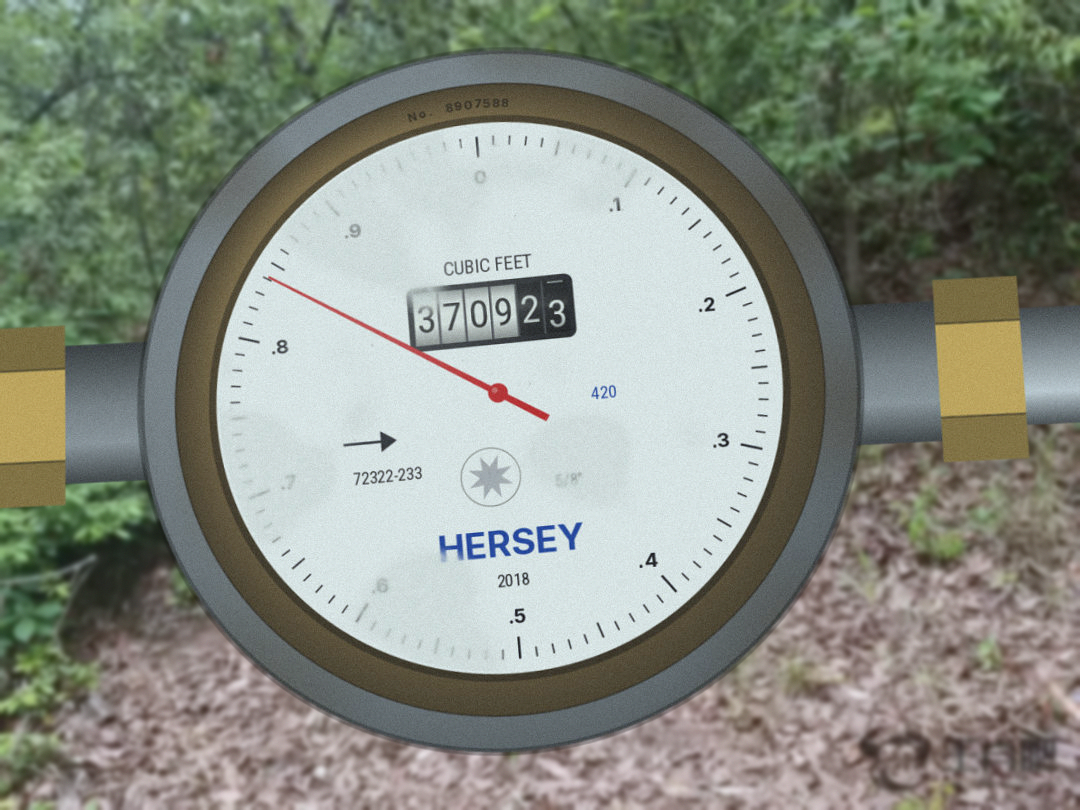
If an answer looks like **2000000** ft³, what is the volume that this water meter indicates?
**370922.84** ft³
